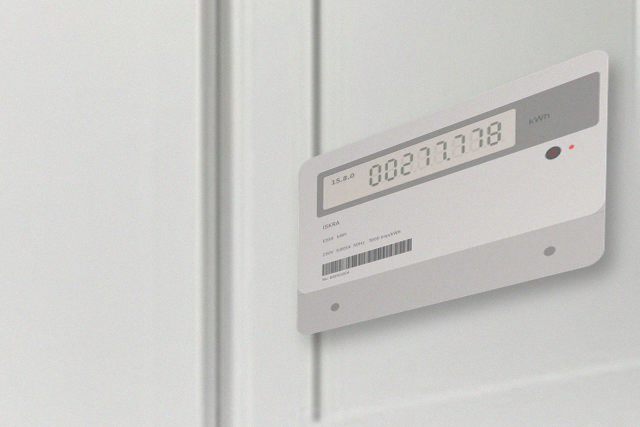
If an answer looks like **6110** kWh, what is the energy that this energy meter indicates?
**277.778** kWh
